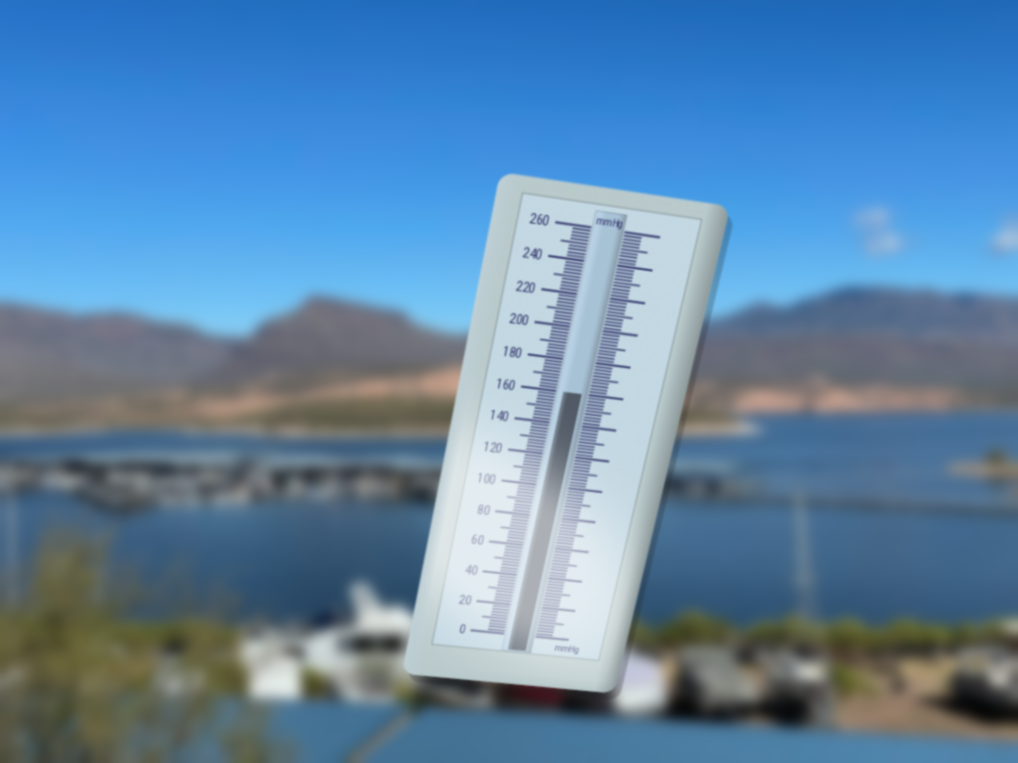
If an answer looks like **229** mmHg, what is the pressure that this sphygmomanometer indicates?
**160** mmHg
